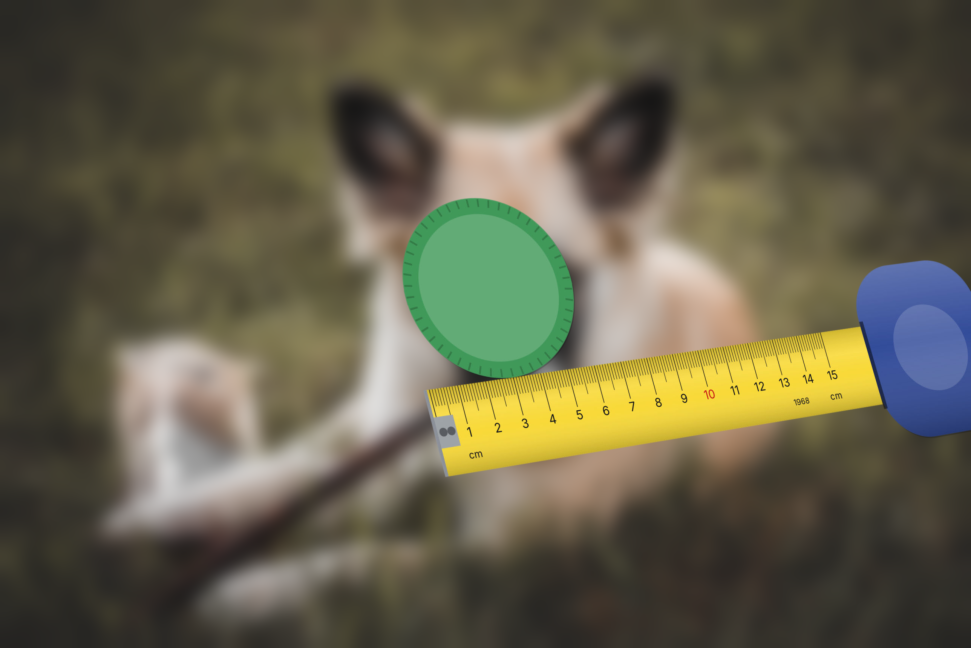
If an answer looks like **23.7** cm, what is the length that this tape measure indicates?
**6** cm
